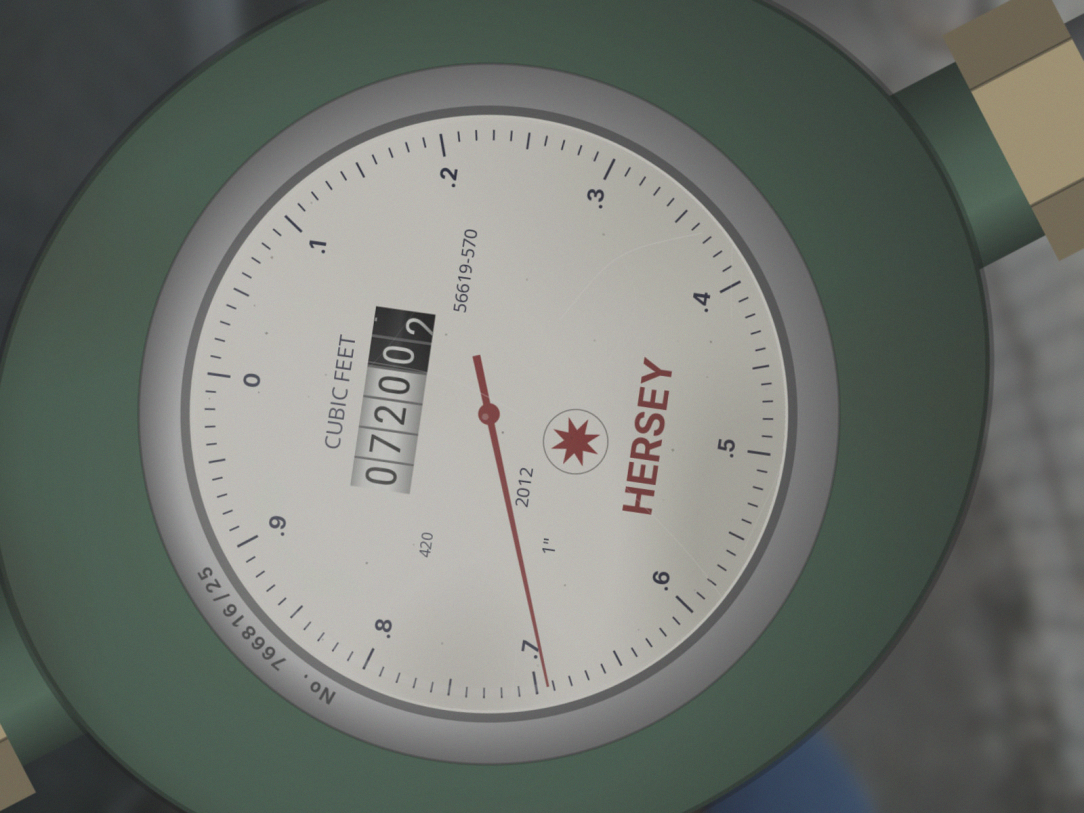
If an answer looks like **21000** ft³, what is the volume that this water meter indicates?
**72001.69** ft³
